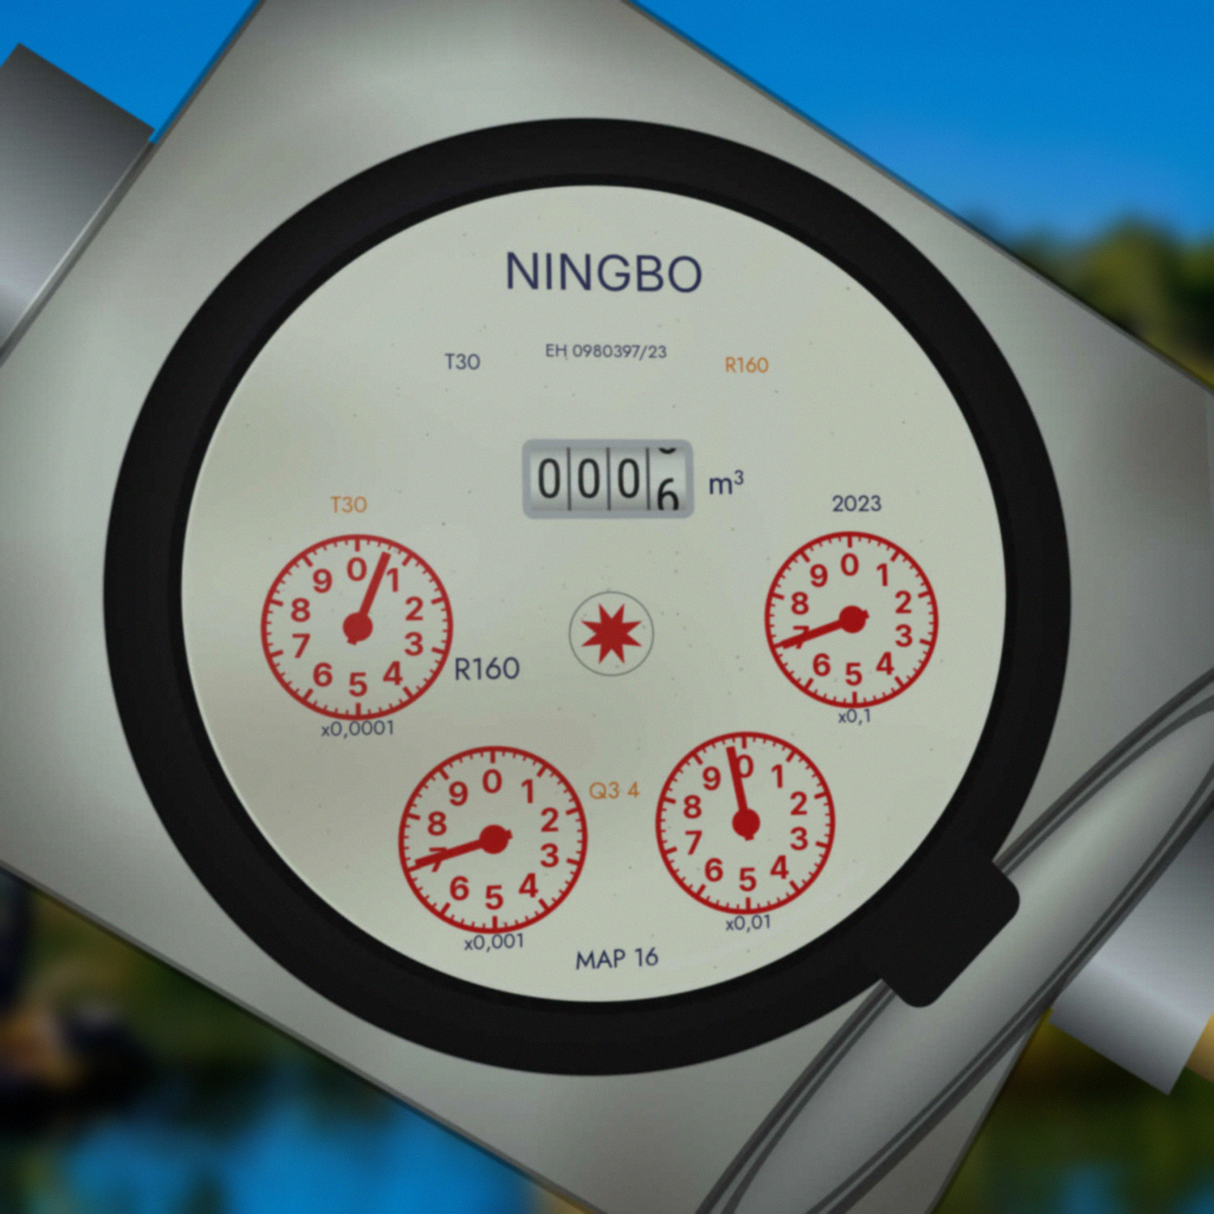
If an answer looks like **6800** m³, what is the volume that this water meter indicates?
**5.6970** m³
